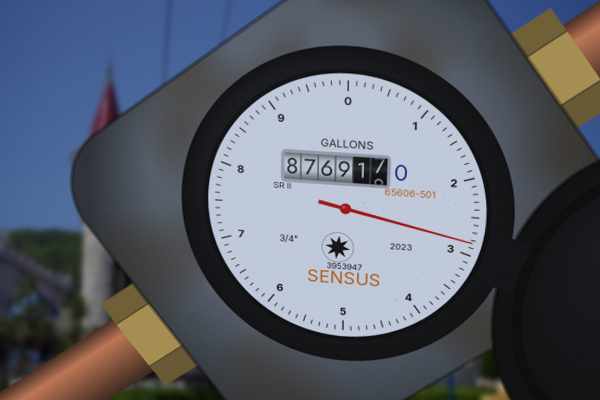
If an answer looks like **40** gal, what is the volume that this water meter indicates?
**8769172.8** gal
